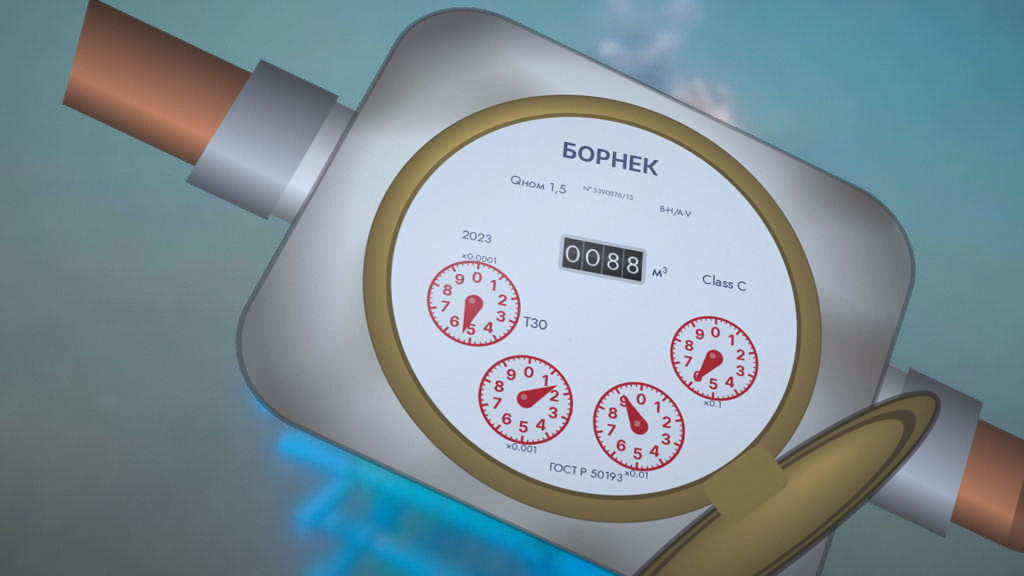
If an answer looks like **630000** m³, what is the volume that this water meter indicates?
**88.5915** m³
